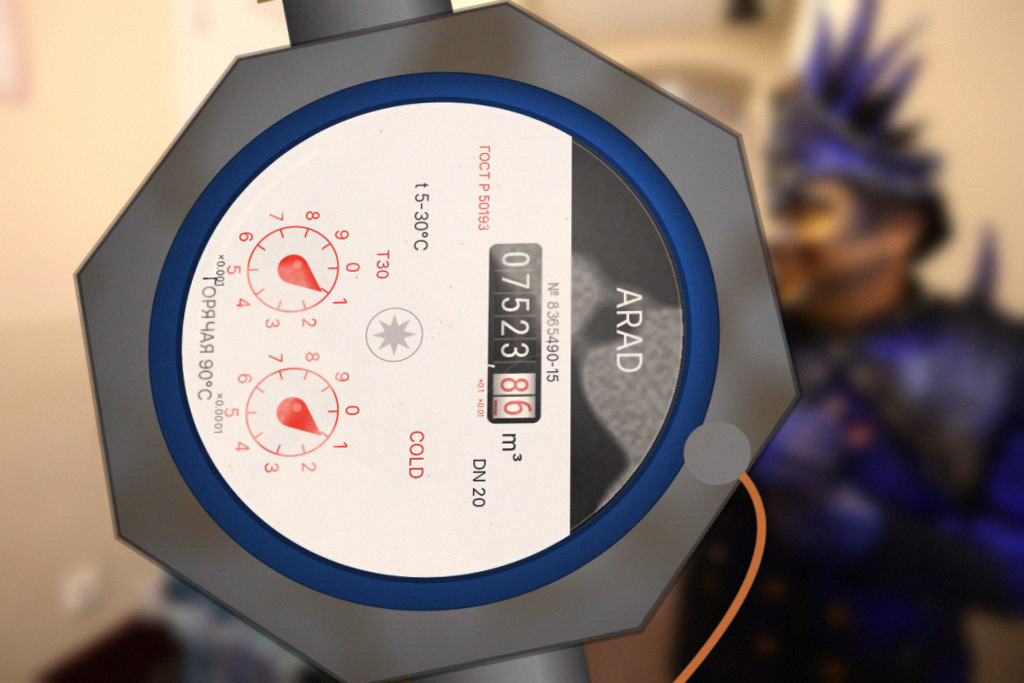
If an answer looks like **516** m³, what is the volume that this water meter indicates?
**7523.8611** m³
